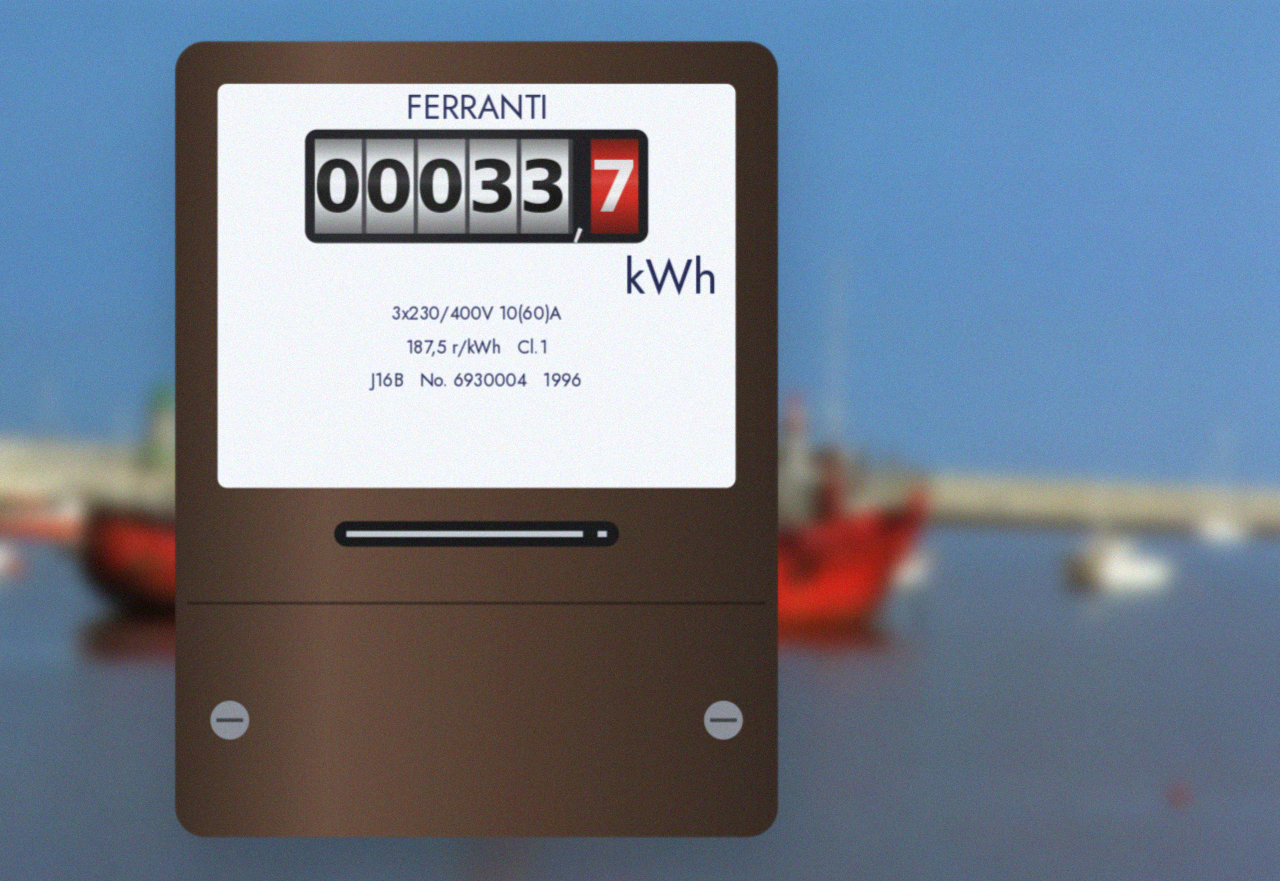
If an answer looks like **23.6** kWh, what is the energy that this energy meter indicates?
**33.7** kWh
